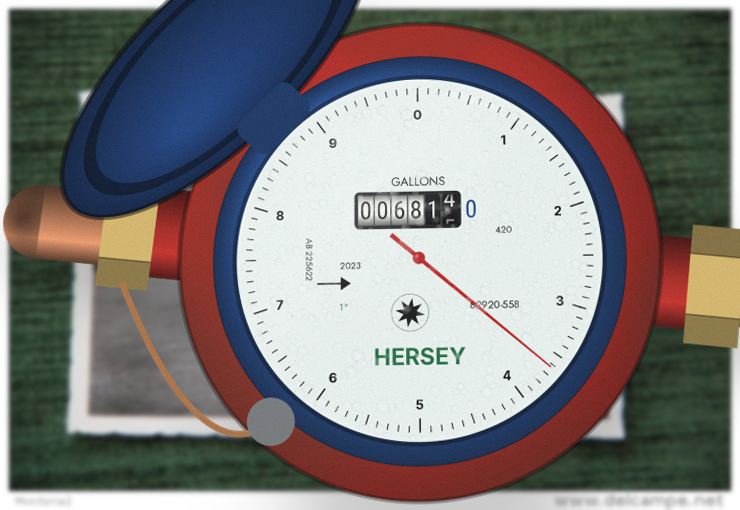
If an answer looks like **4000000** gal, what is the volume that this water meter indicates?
**68143.6** gal
